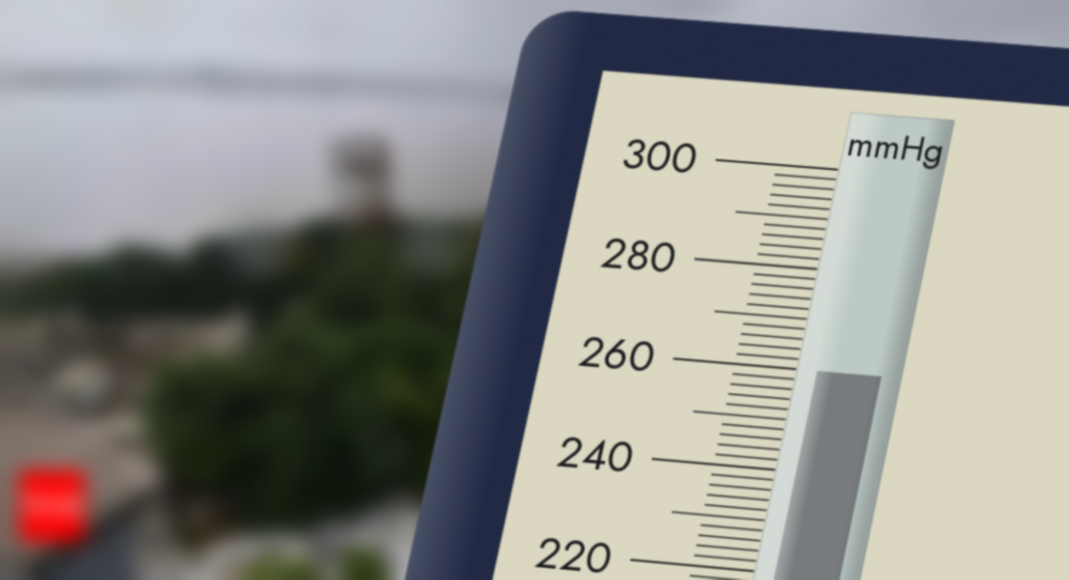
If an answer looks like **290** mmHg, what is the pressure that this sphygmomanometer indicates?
**260** mmHg
